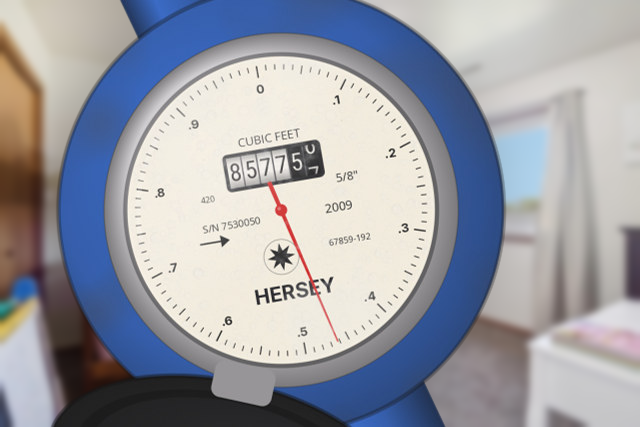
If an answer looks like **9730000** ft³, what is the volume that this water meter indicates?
**857756.46** ft³
